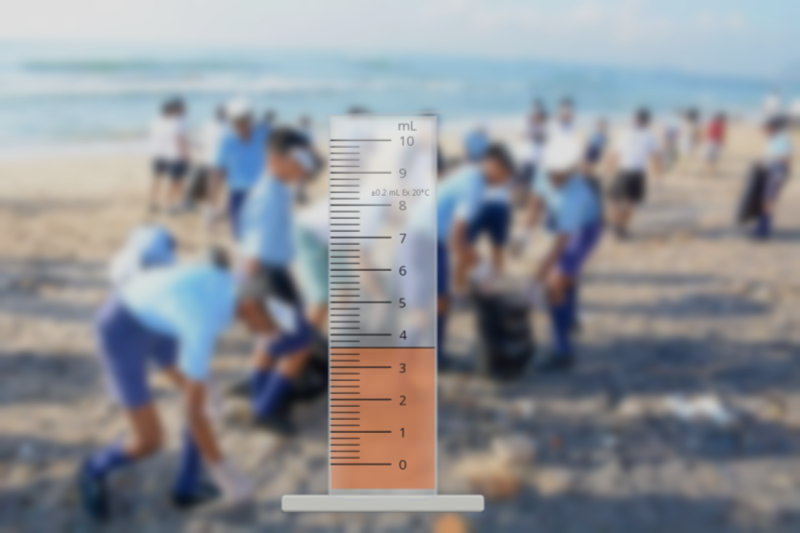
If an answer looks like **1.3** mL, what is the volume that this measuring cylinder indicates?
**3.6** mL
